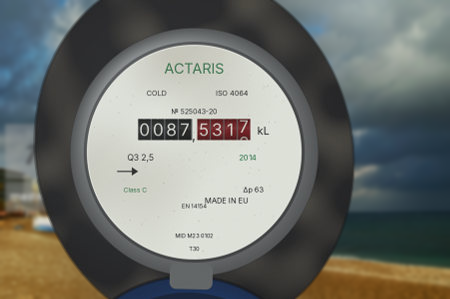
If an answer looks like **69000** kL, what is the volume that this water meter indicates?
**87.5317** kL
